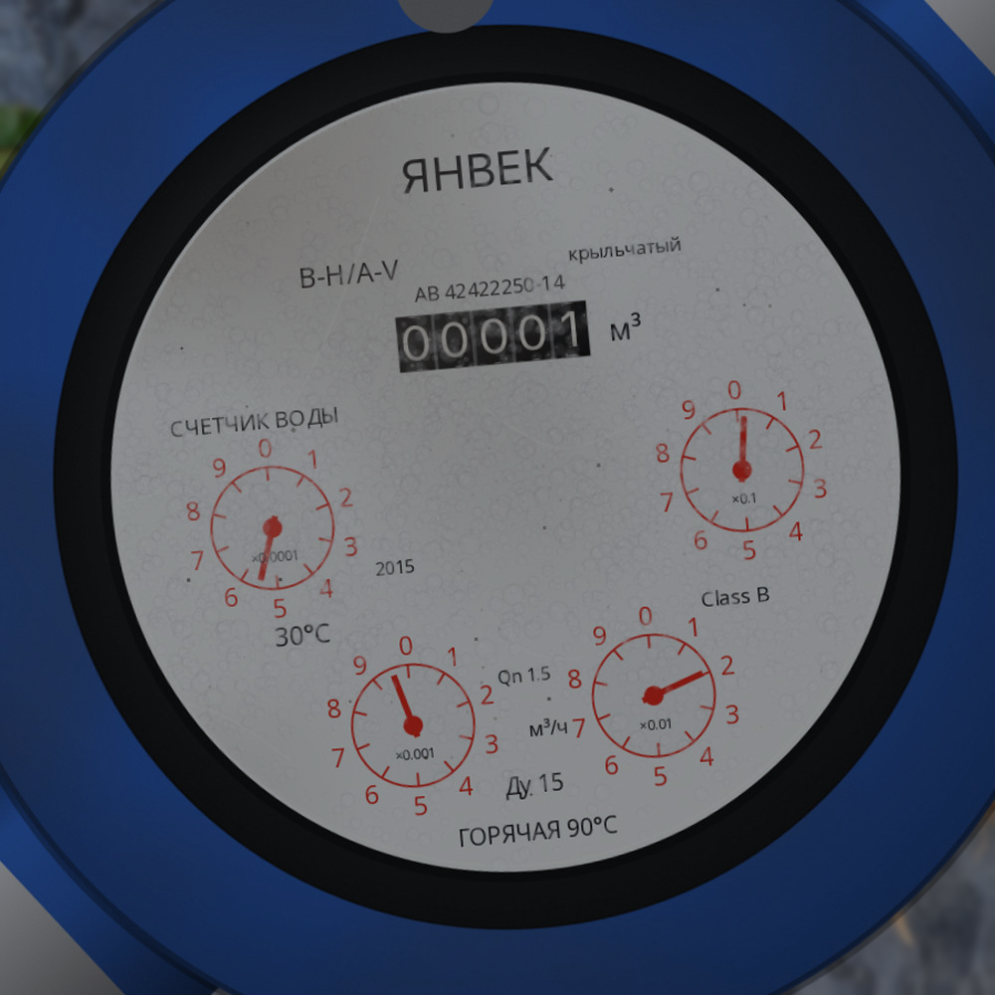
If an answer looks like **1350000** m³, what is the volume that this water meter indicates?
**1.0195** m³
